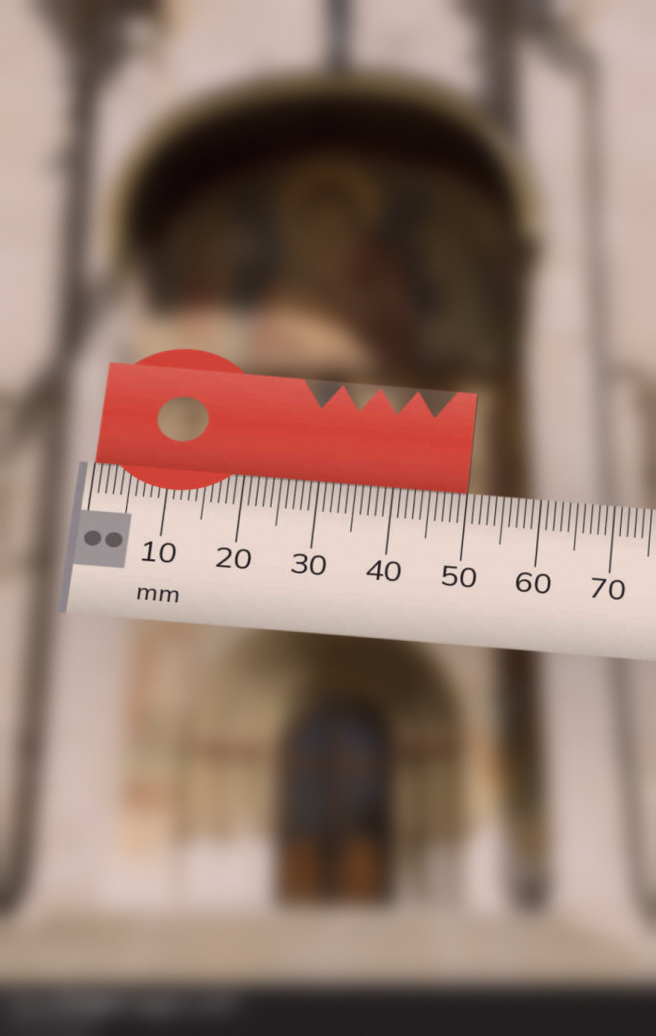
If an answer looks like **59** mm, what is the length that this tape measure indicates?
**50** mm
